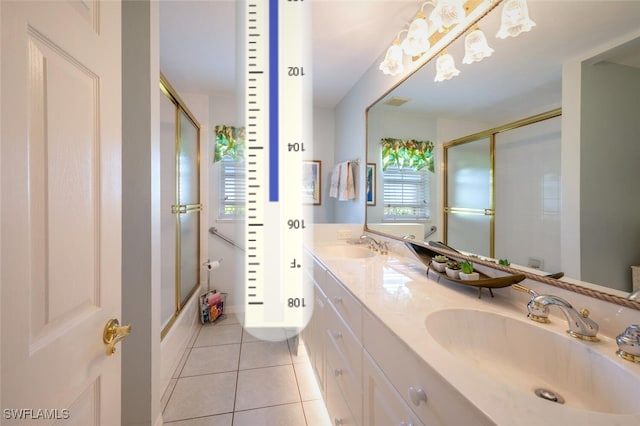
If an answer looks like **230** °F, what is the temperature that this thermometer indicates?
**105.4** °F
